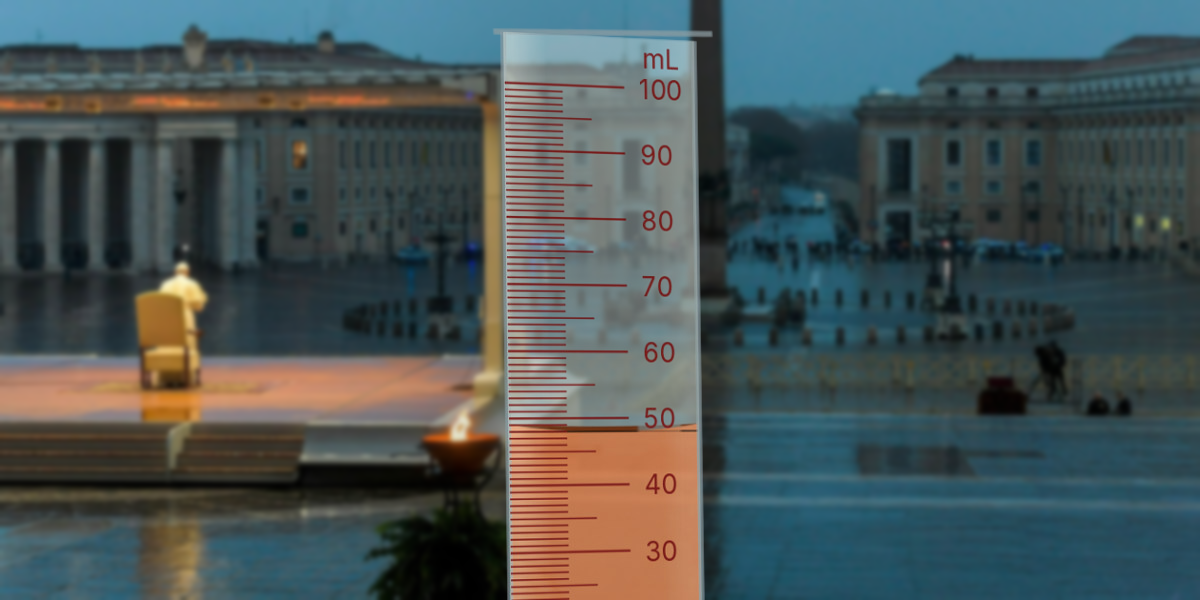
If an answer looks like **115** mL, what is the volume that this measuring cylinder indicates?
**48** mL
